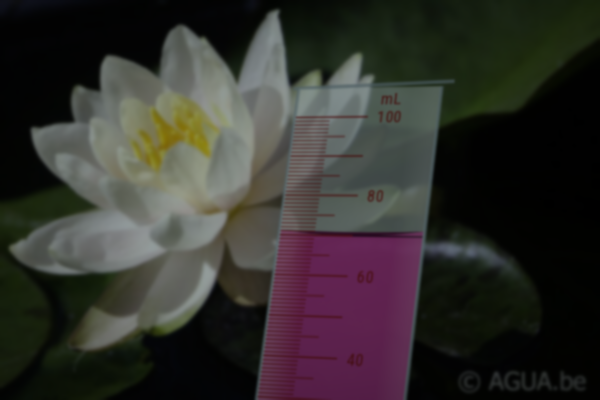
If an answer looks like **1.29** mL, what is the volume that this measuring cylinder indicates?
**70** mL
